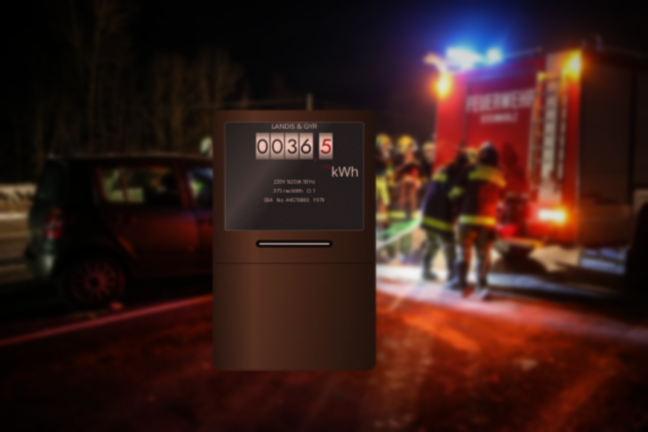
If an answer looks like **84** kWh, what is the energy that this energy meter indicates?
**36.5** kWh
